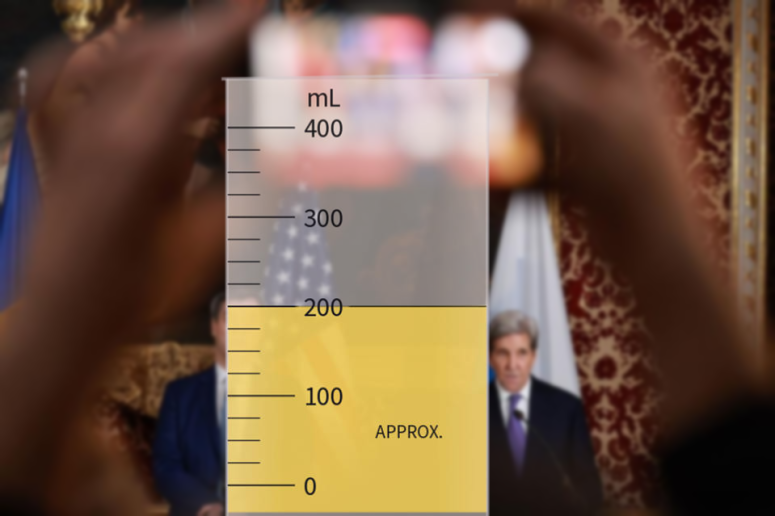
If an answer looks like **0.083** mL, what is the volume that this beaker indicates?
**200** mL
